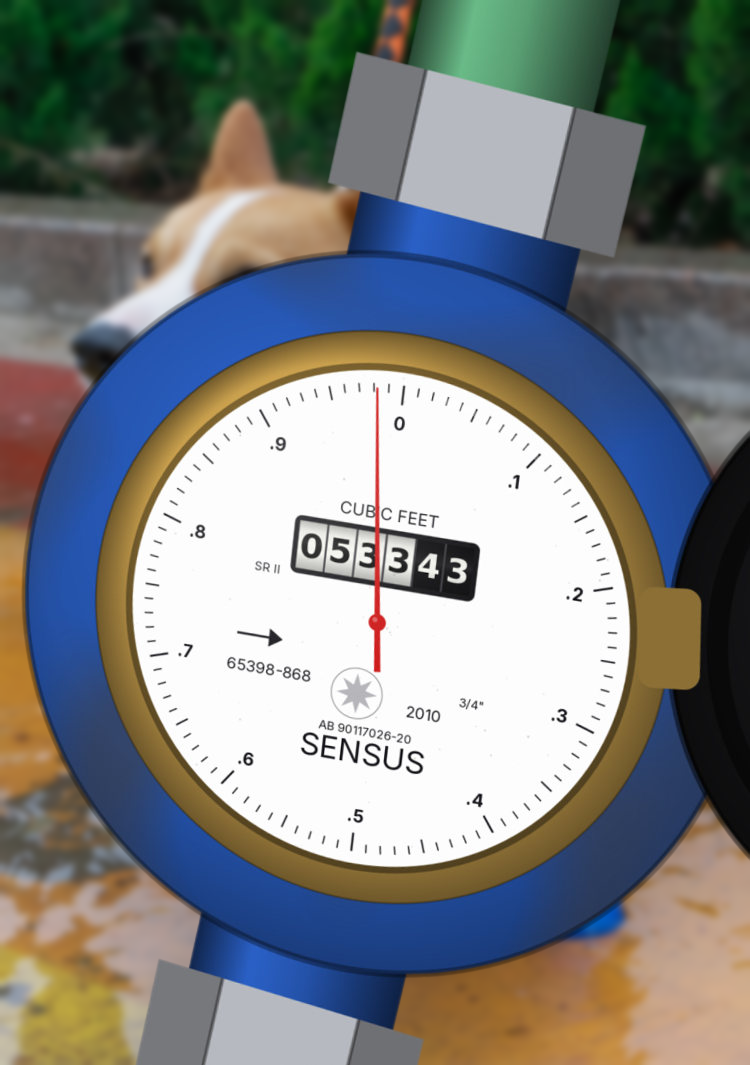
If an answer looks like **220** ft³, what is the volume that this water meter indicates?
**53342.98** ft³
